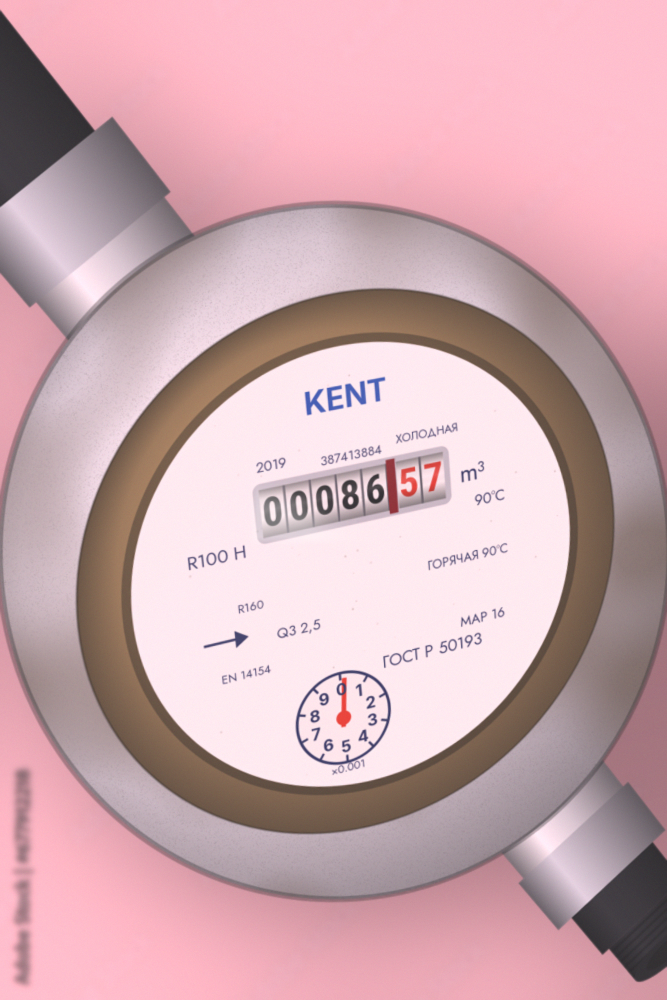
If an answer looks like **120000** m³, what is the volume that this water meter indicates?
**86.570** m³
